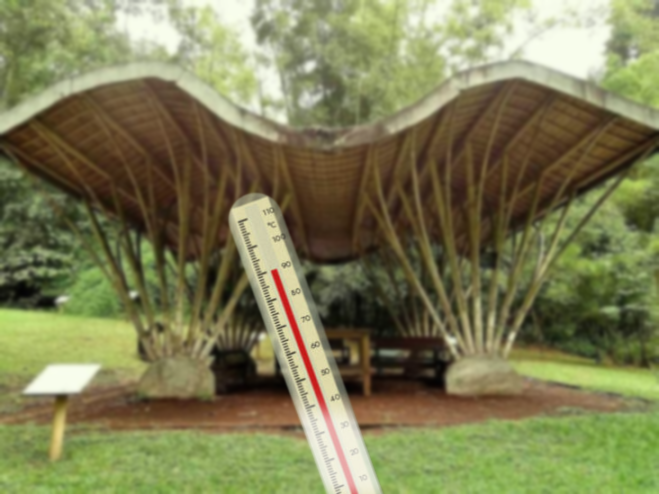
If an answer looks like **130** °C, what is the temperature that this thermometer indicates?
**90** °C
